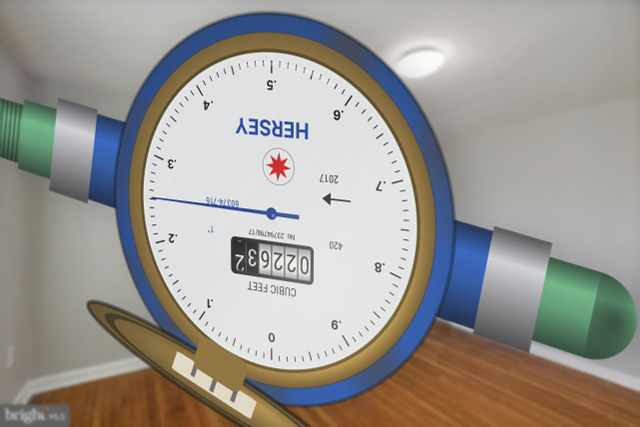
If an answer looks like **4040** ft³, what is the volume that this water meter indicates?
**22632.25** ft³
